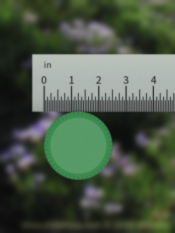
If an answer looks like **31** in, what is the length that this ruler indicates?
**2.5** in
